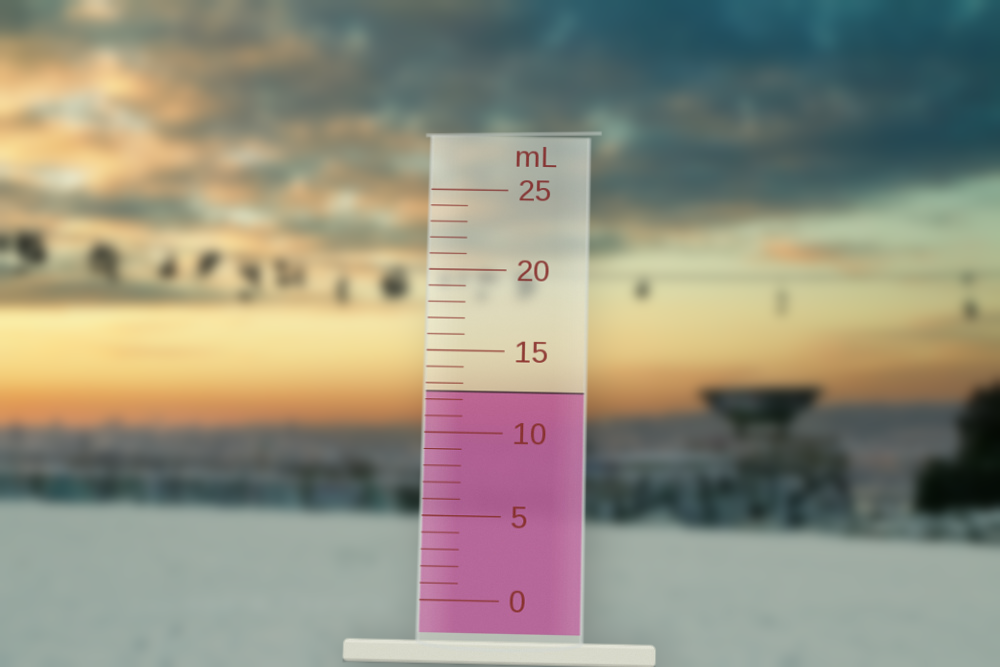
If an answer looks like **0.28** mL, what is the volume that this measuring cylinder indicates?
**12.5** mL
